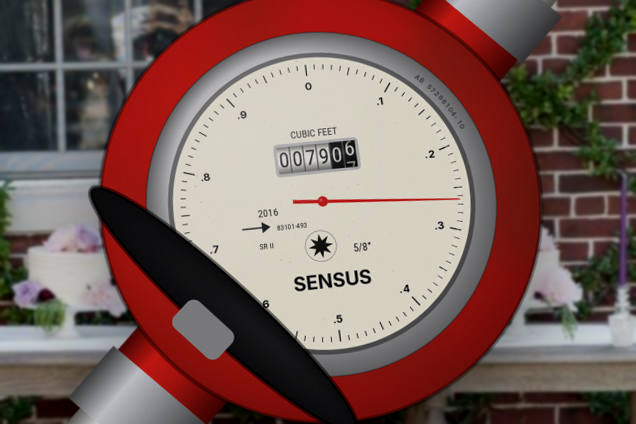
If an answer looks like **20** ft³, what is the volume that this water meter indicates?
**7906.26** ft³
